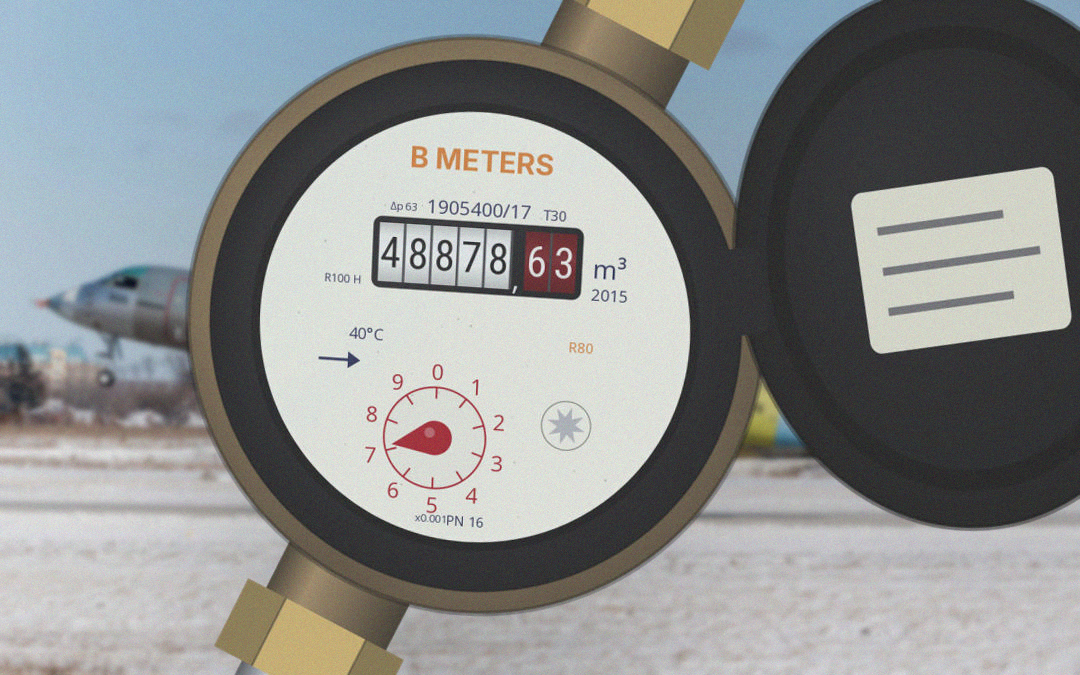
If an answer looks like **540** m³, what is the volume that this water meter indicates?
**48878.637** m³
